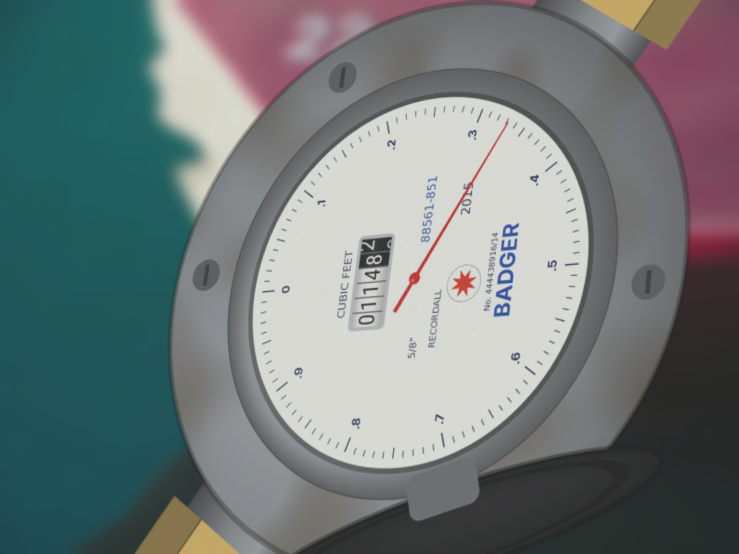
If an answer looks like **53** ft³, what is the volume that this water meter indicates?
**11482.33** ft³
